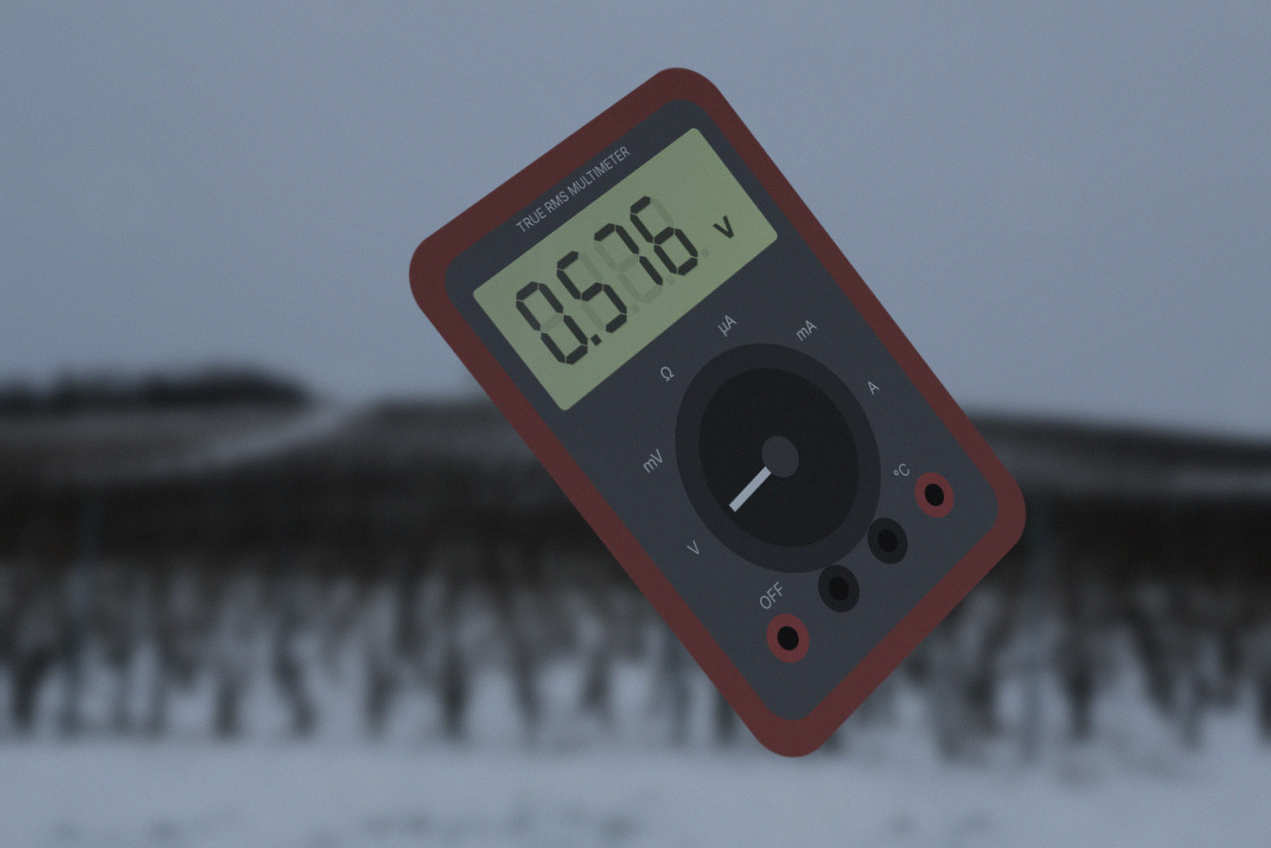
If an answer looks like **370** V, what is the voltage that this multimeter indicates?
**0.576** V
